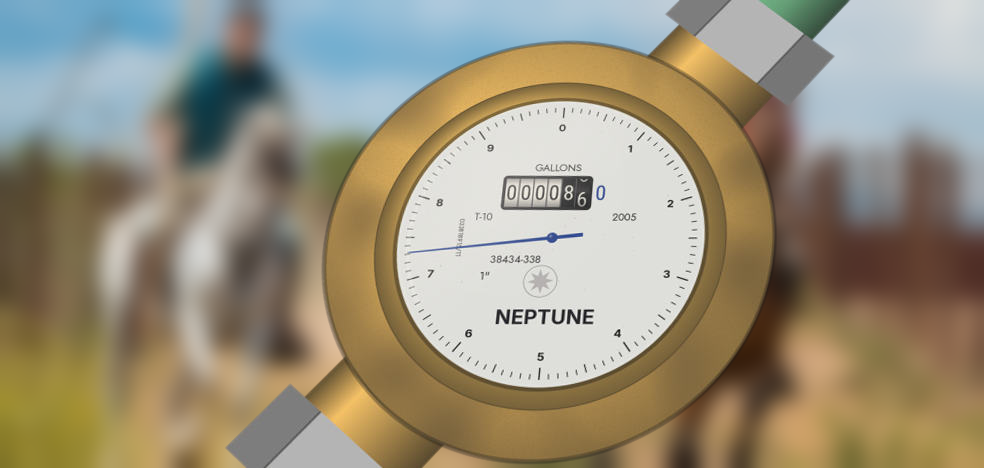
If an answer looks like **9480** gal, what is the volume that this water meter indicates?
**857.3** gal
